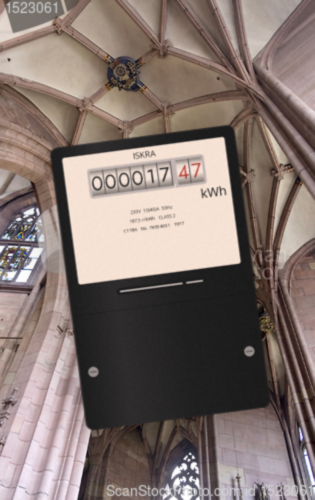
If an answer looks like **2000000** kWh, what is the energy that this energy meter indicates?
**17.47** kWh
